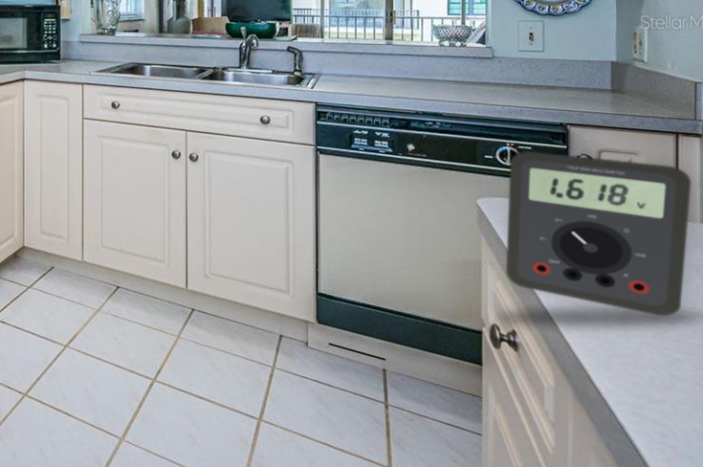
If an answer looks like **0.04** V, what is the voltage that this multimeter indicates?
**1.618** V
